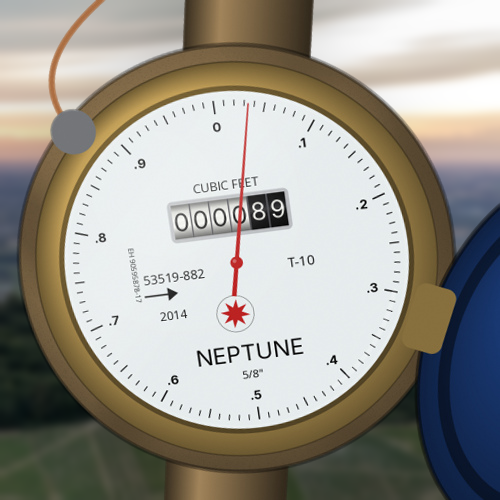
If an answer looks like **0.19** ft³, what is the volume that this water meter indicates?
**89.03** ft³
